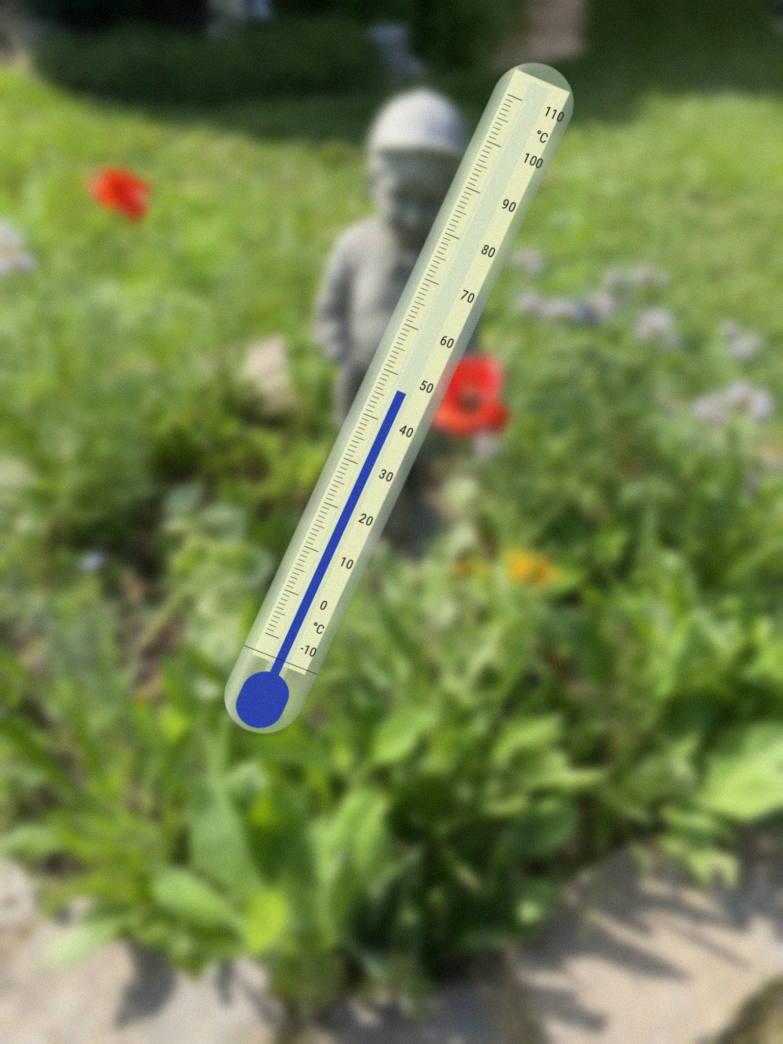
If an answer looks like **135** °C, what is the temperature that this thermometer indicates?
**47** °C
